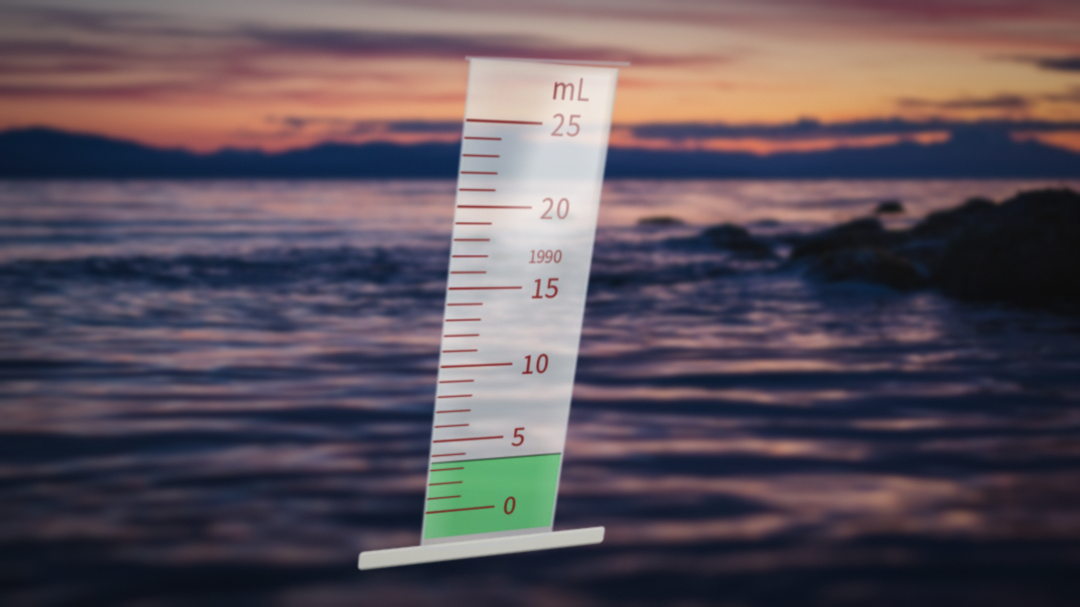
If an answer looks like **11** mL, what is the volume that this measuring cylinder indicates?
**3.5** mL
